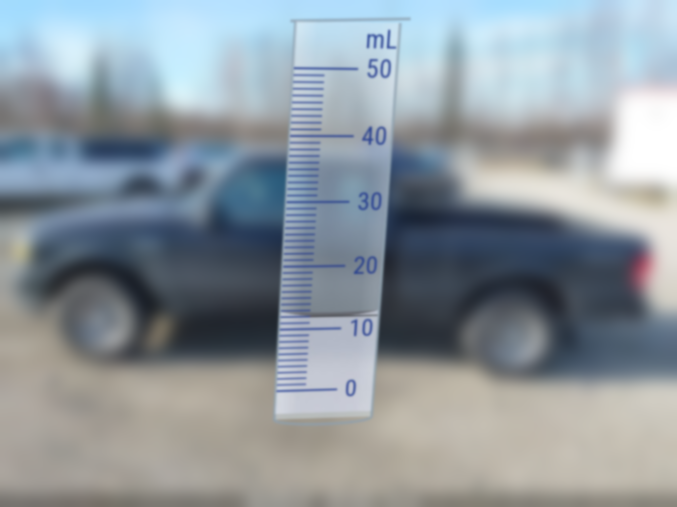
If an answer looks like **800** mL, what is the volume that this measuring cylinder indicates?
**12** mL
